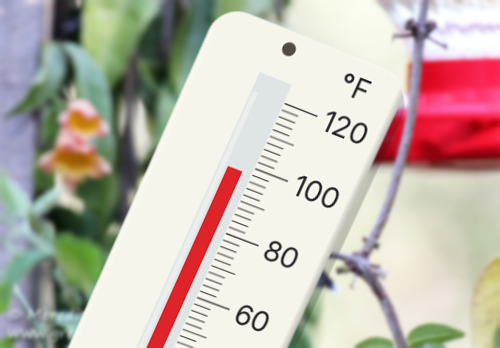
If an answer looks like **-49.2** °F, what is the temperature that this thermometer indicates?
**98** °F
